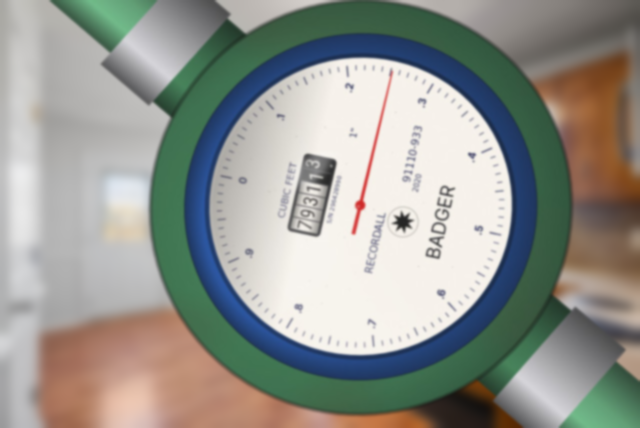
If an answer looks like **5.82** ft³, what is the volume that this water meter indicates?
**793113.25** ft³
